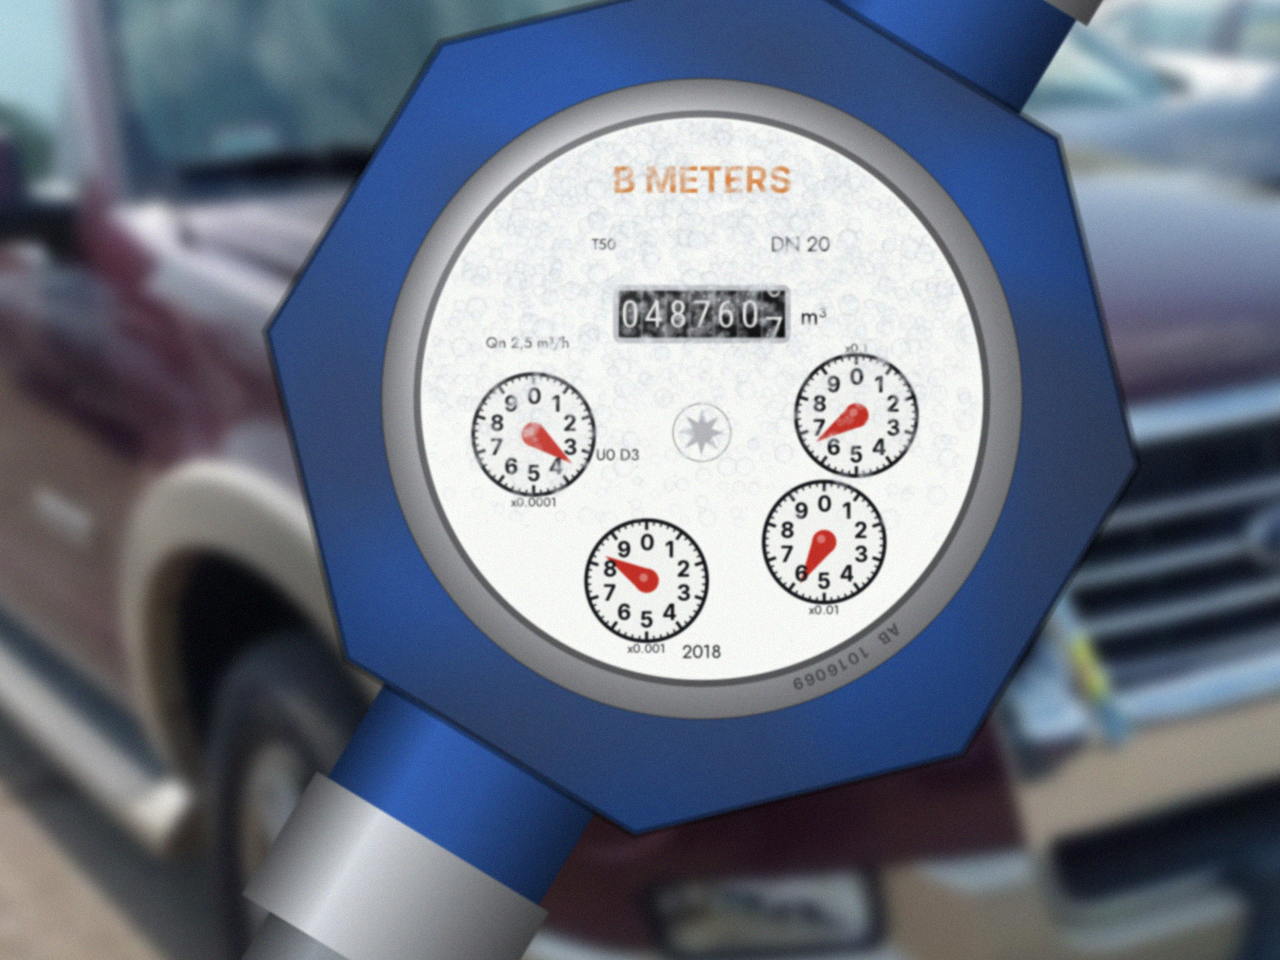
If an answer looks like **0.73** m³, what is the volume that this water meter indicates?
**487606.6583** m³
